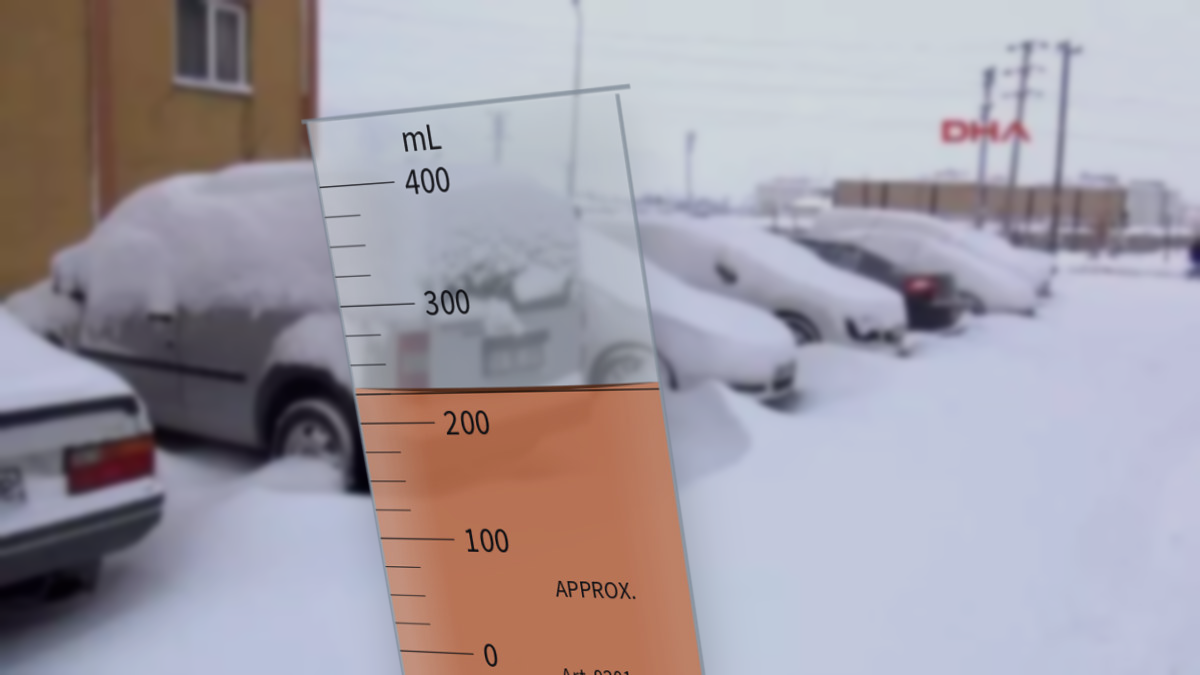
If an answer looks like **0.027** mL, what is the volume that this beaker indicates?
**225** mL
